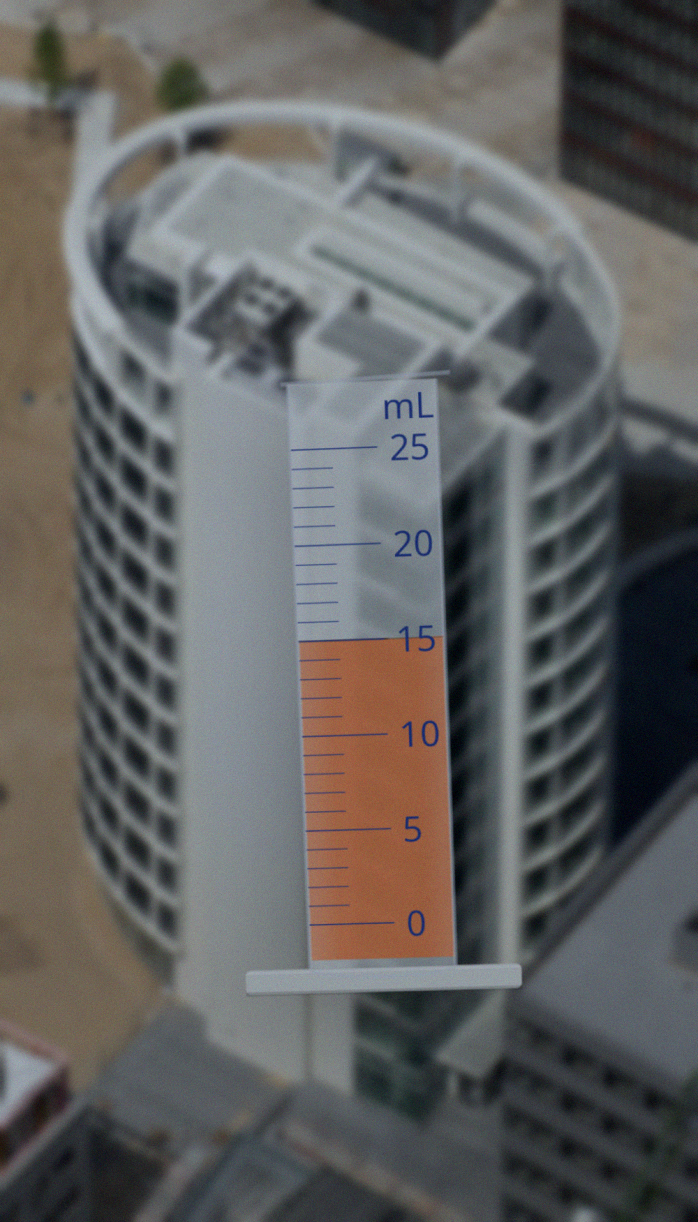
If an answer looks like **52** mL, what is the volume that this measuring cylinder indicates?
**15** mL
